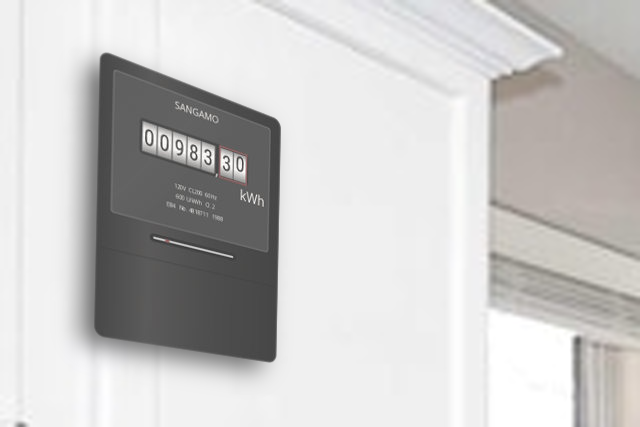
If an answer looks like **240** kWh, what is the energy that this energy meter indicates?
**983.30** kWh
